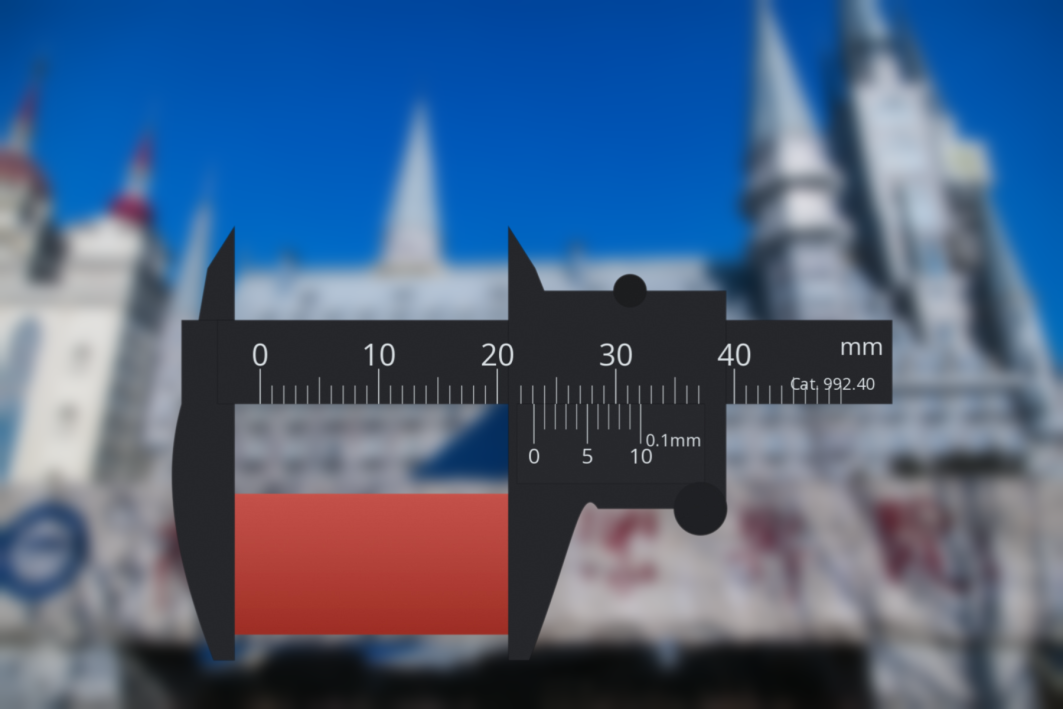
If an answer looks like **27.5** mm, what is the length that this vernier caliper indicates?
**23.1** mm
